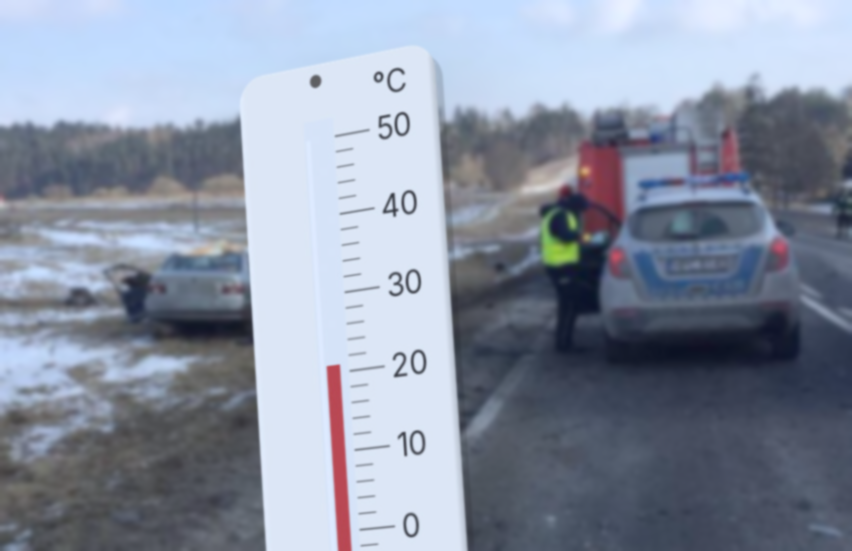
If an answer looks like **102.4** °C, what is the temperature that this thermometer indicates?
**21** °C
